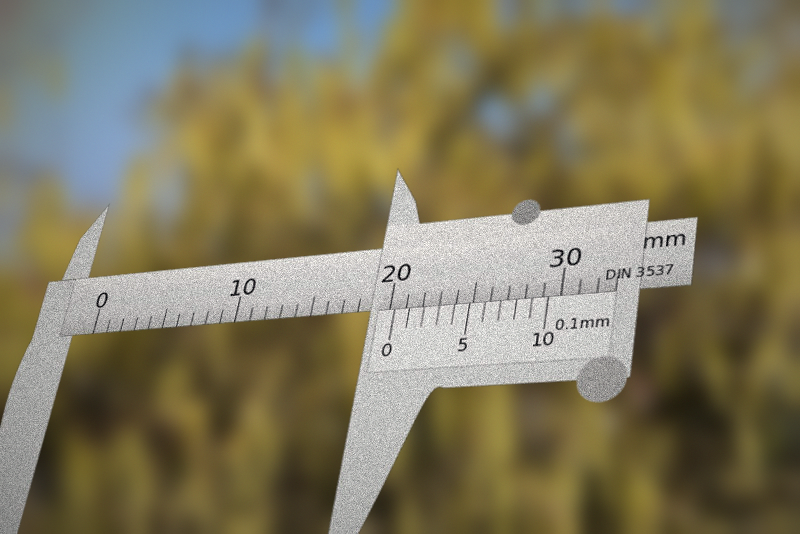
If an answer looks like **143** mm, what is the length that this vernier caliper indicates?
**20.3** mm
